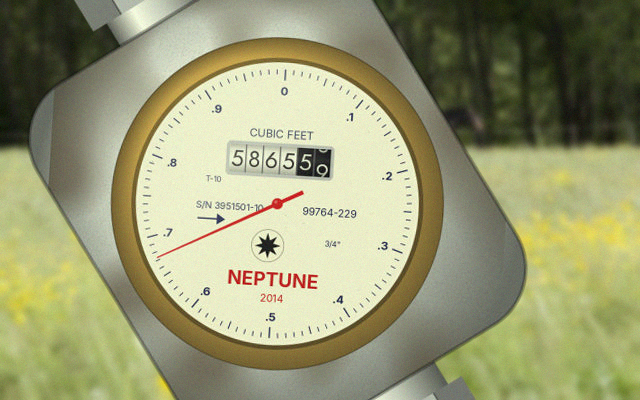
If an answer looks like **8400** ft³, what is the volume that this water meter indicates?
**586558.67** ft³
